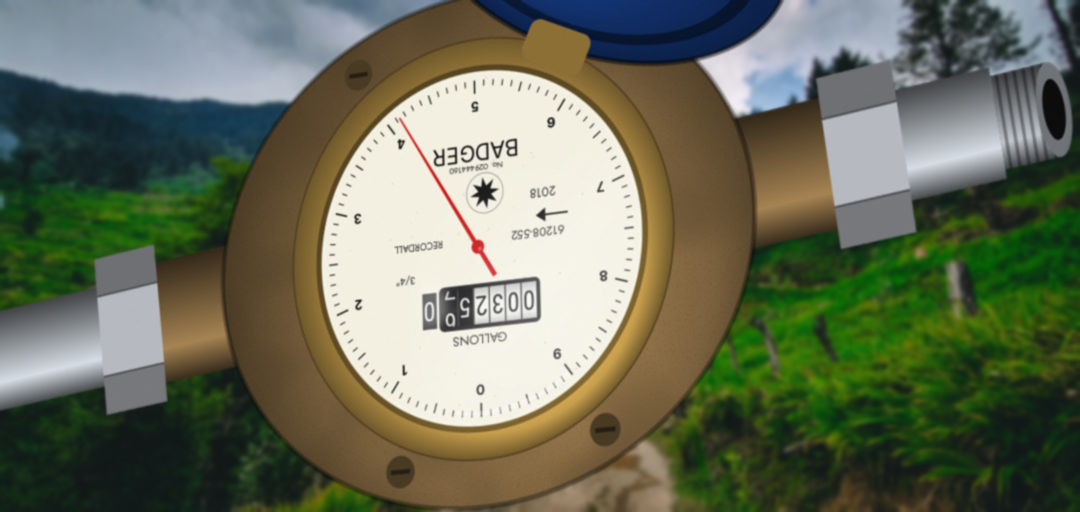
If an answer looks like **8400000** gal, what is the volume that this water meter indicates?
**32564.1** gal
